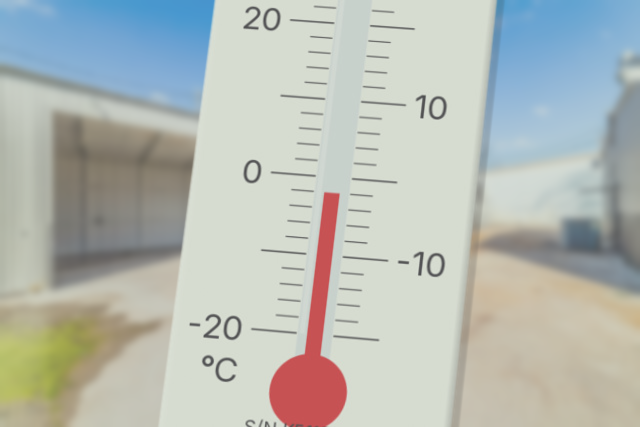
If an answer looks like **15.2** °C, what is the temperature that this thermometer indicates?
**-2** °C
